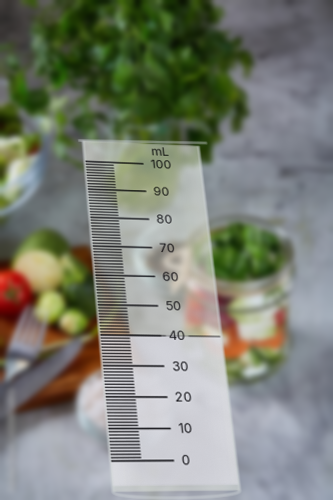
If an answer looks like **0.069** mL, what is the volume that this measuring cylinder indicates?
**40** mL
